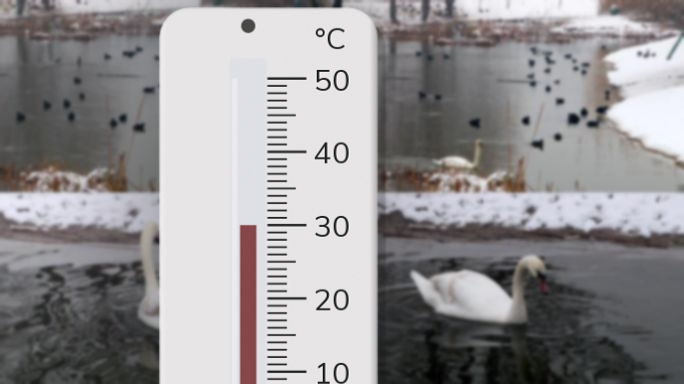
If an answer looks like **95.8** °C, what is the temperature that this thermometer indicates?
**30** °C
